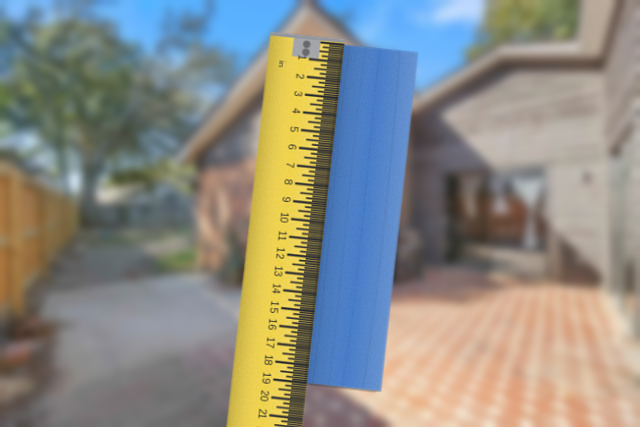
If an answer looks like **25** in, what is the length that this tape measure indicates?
**19** in
